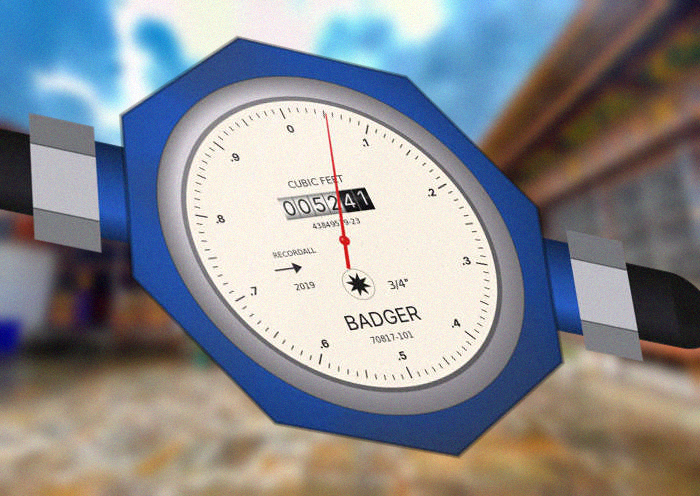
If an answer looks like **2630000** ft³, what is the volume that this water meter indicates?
**5241.05** ft³
